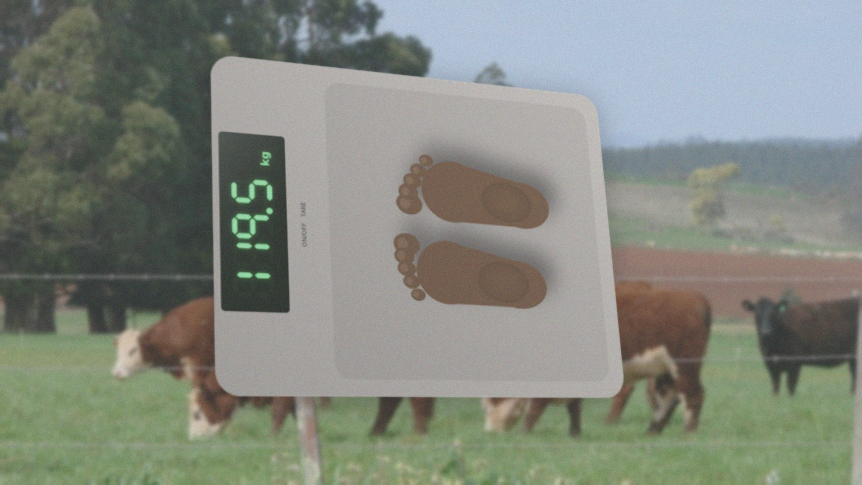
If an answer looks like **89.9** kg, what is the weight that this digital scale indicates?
**119.5** kg
